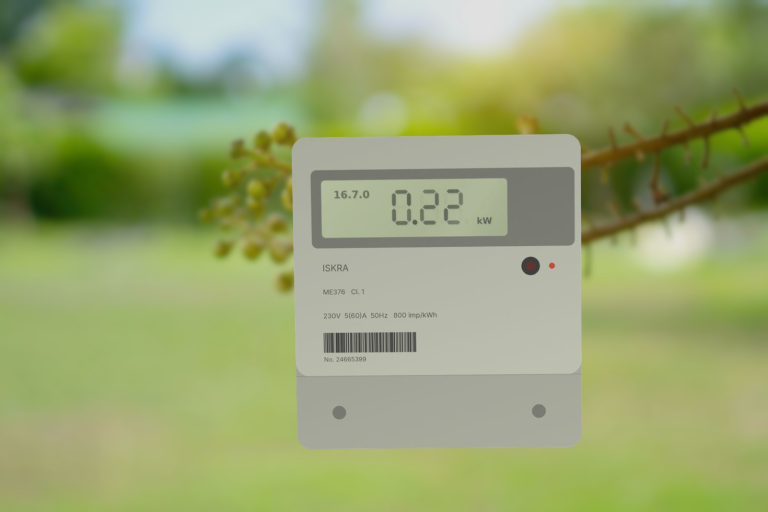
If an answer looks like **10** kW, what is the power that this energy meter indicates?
**0.22** kW
